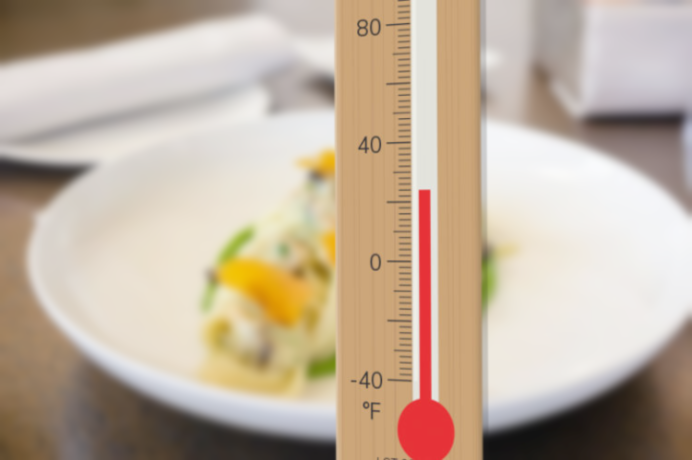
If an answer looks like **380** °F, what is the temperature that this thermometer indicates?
**24** °F
